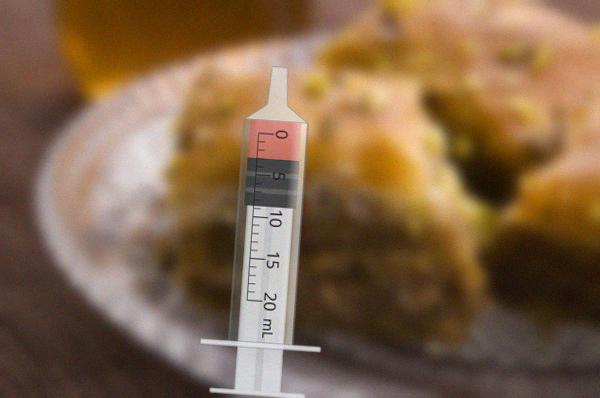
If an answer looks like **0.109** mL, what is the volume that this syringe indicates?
**3** mL
